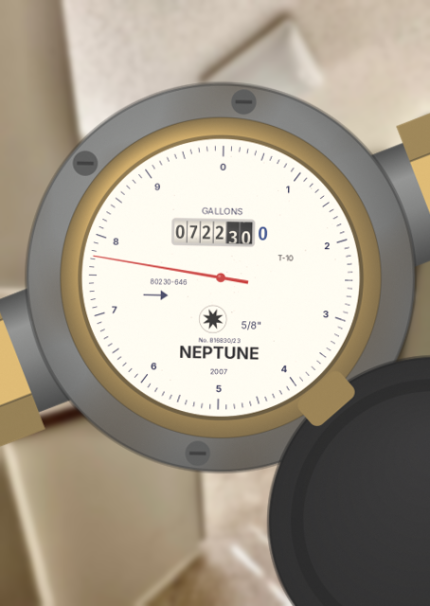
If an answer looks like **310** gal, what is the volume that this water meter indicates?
**722297.7** gal
